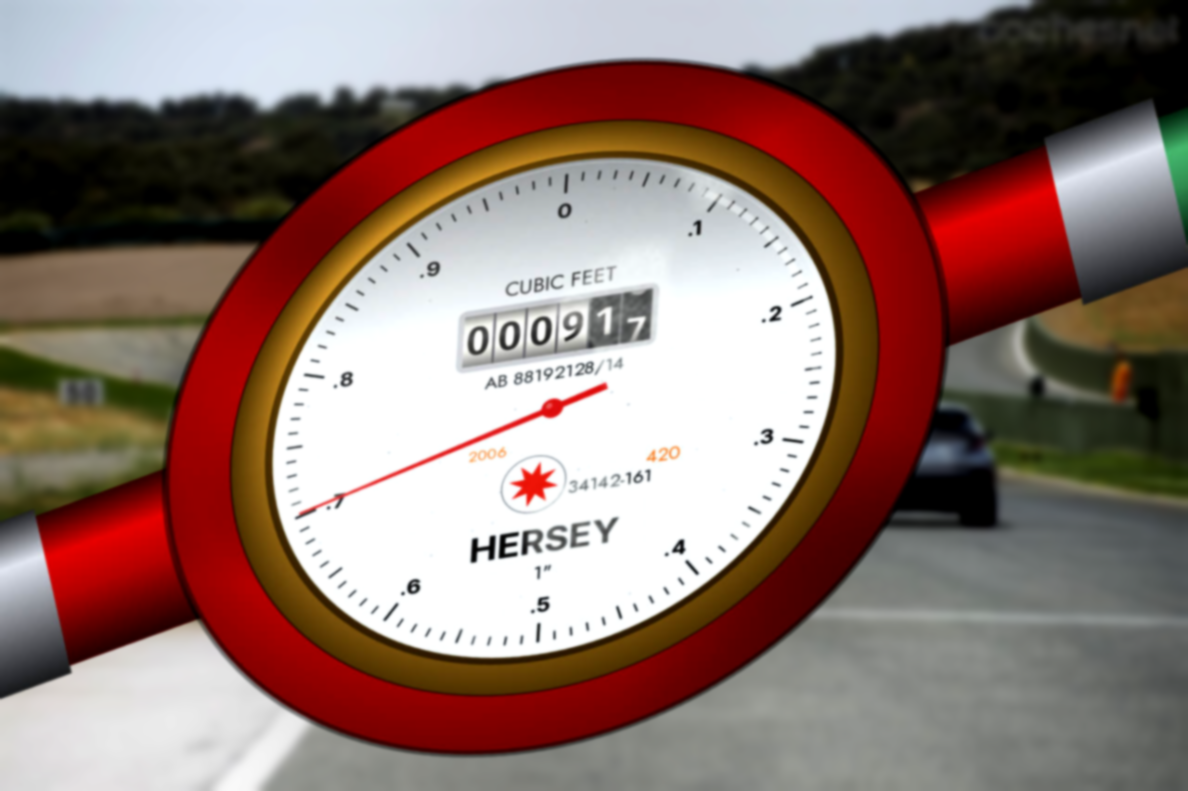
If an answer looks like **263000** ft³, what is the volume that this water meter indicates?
**916.70** ft³
